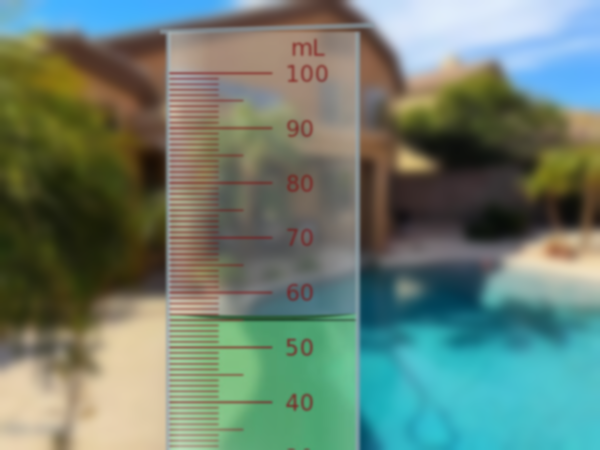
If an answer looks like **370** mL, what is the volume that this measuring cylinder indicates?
**55** mL
